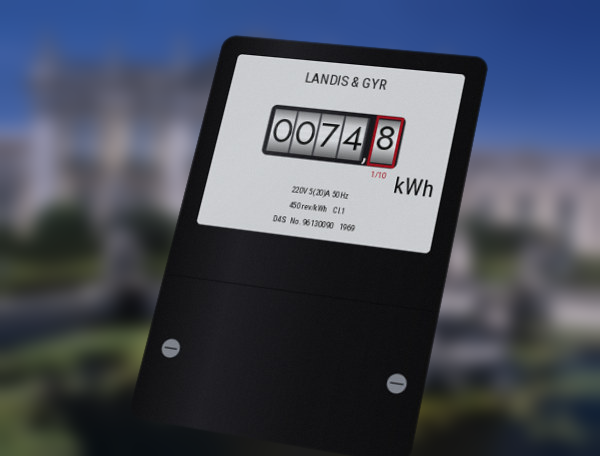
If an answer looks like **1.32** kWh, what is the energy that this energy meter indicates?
**74.8** kWh
